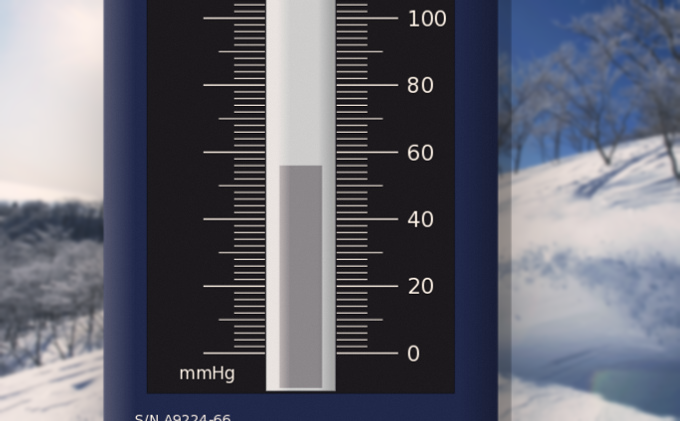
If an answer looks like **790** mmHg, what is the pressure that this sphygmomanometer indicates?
**56** mmHg
